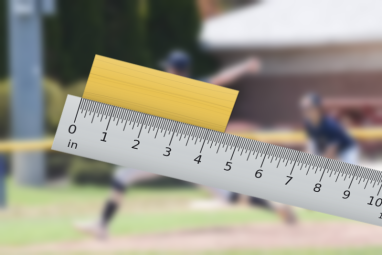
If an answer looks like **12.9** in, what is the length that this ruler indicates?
**4.5** in
